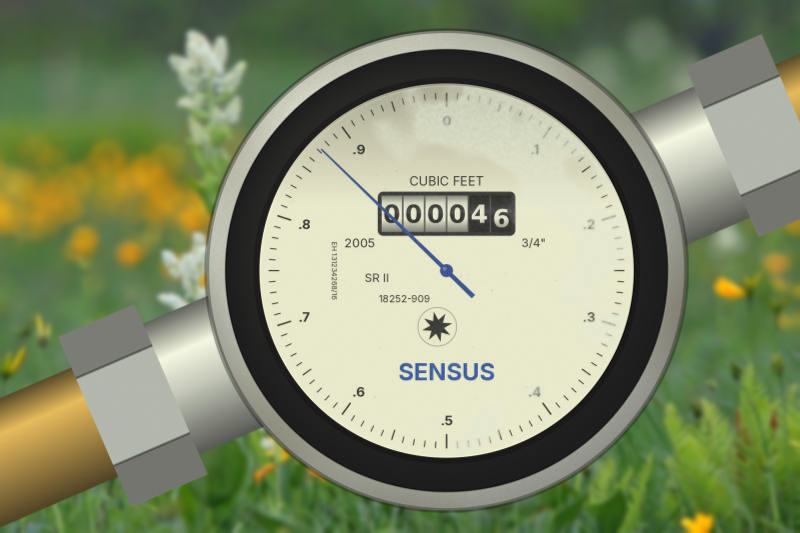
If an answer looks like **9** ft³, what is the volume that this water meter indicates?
**45.87** ft³
